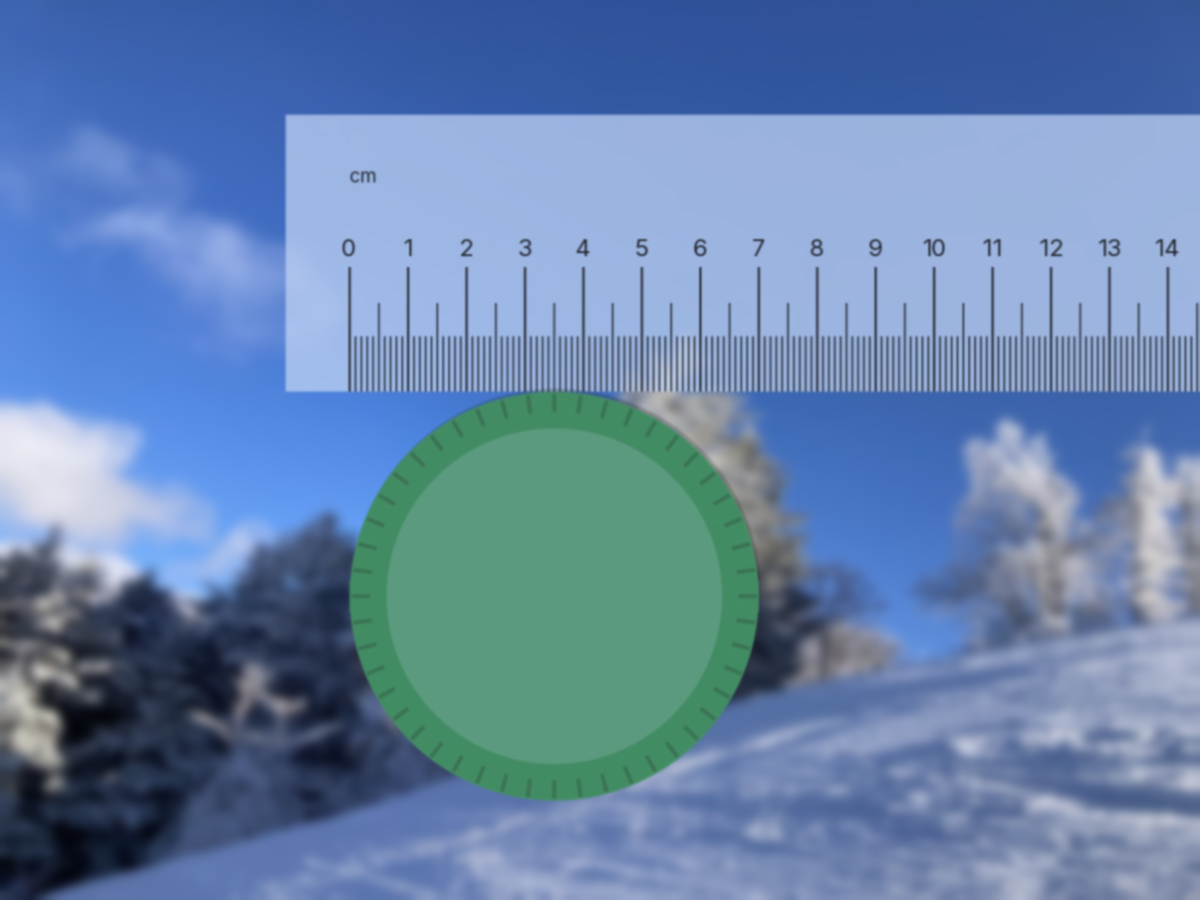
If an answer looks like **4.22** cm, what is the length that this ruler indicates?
**7** cm
